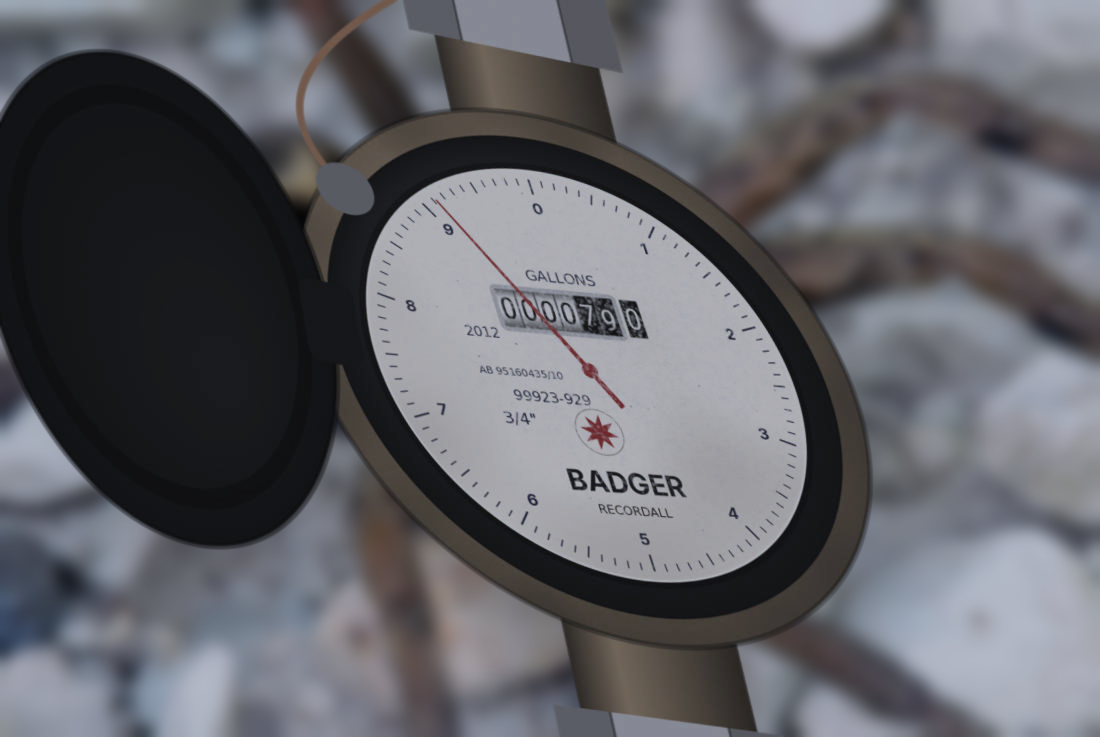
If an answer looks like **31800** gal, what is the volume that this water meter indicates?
**789.1** gal
